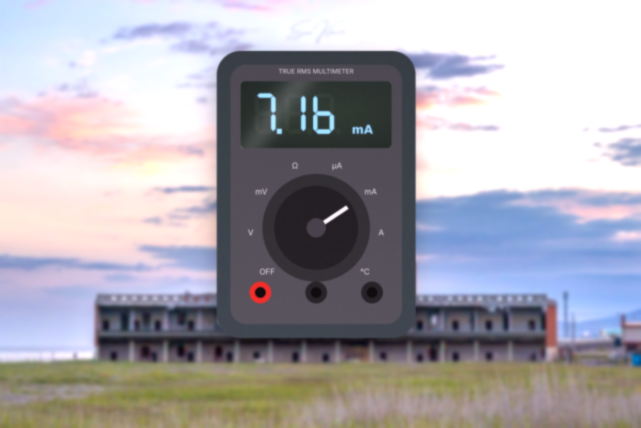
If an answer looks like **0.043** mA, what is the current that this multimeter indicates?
**7.16** mA
